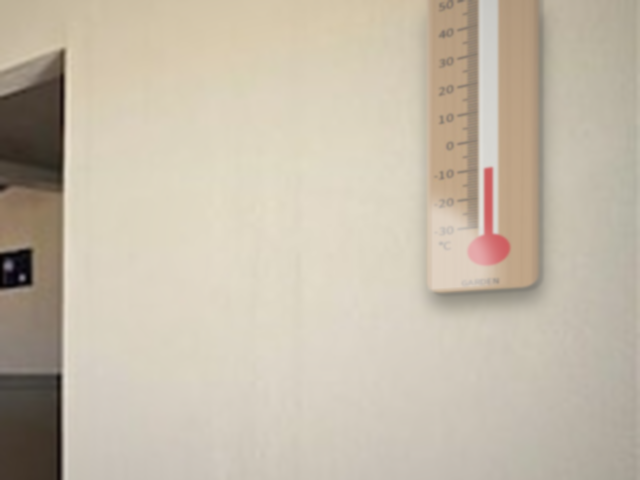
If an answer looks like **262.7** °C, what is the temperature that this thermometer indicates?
**-10** °C
